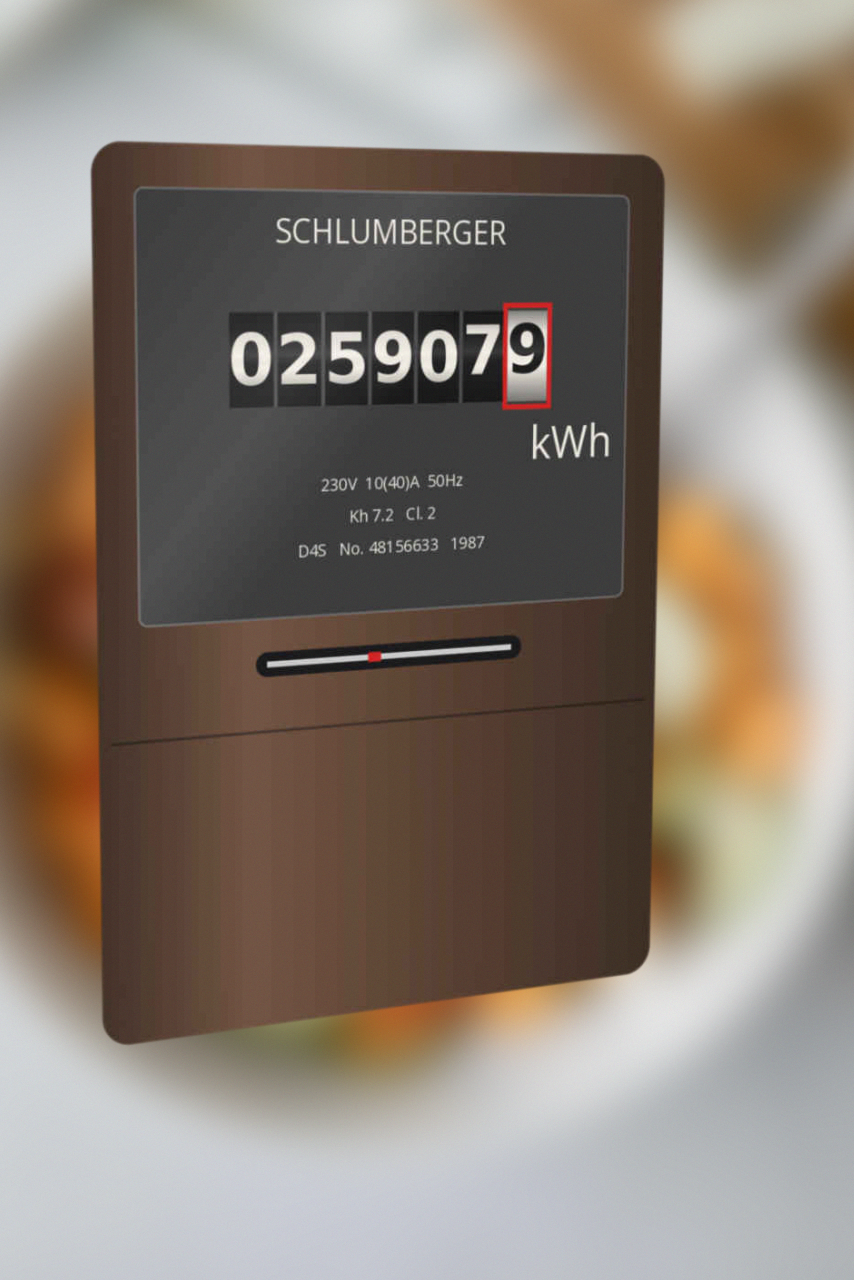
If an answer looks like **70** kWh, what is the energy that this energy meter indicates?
**25907.9** kWh
